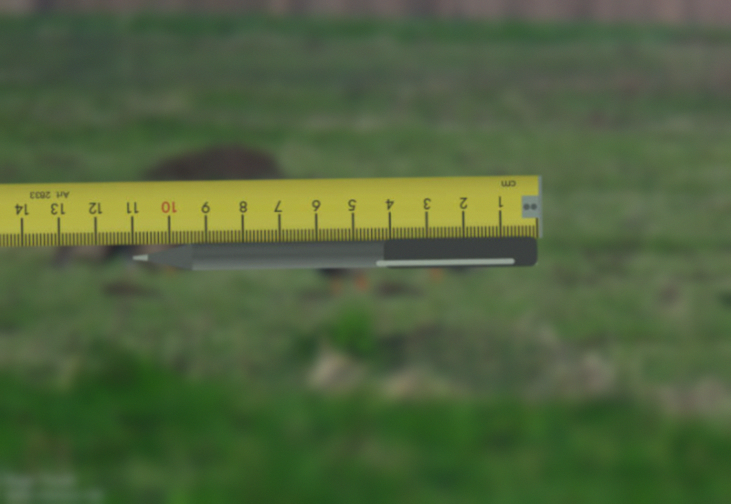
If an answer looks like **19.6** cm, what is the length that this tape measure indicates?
**11** cm
